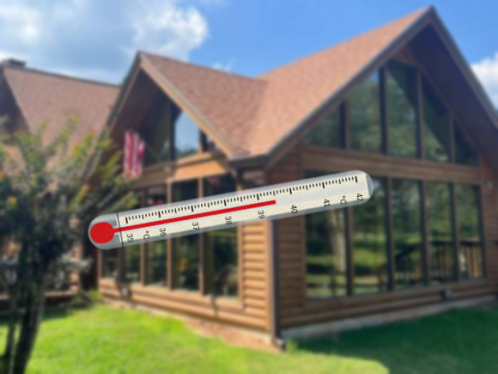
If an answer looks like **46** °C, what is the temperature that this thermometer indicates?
**39.5** °C
